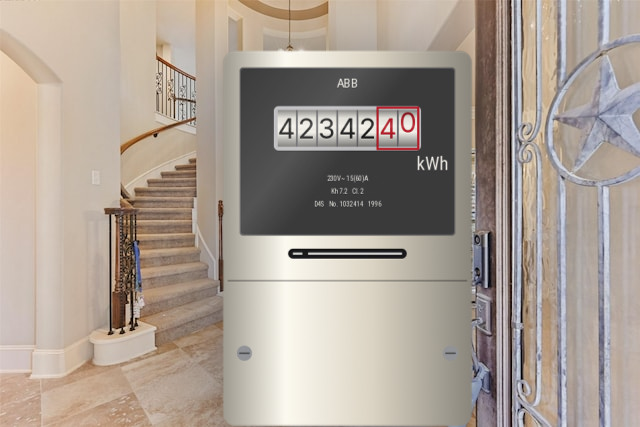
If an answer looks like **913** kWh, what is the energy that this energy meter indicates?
**42342.40** kWh
